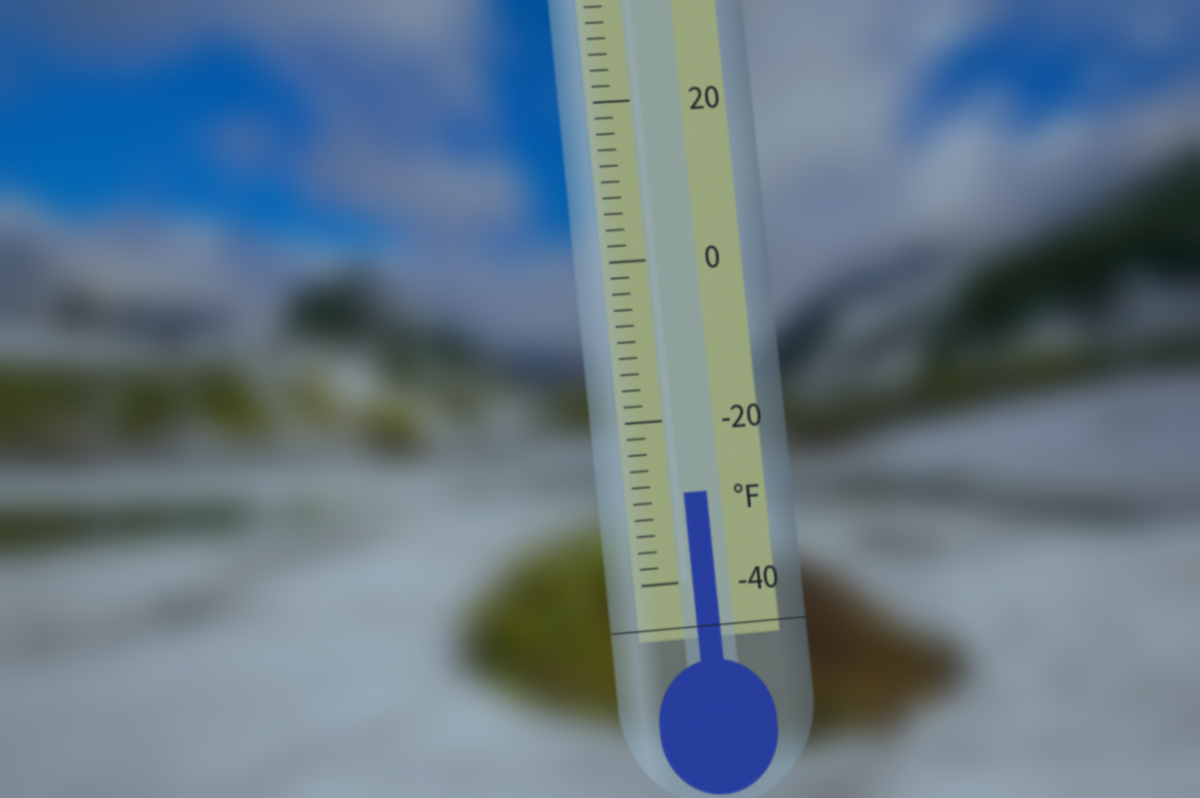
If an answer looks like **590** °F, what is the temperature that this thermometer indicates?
**-29** °F
